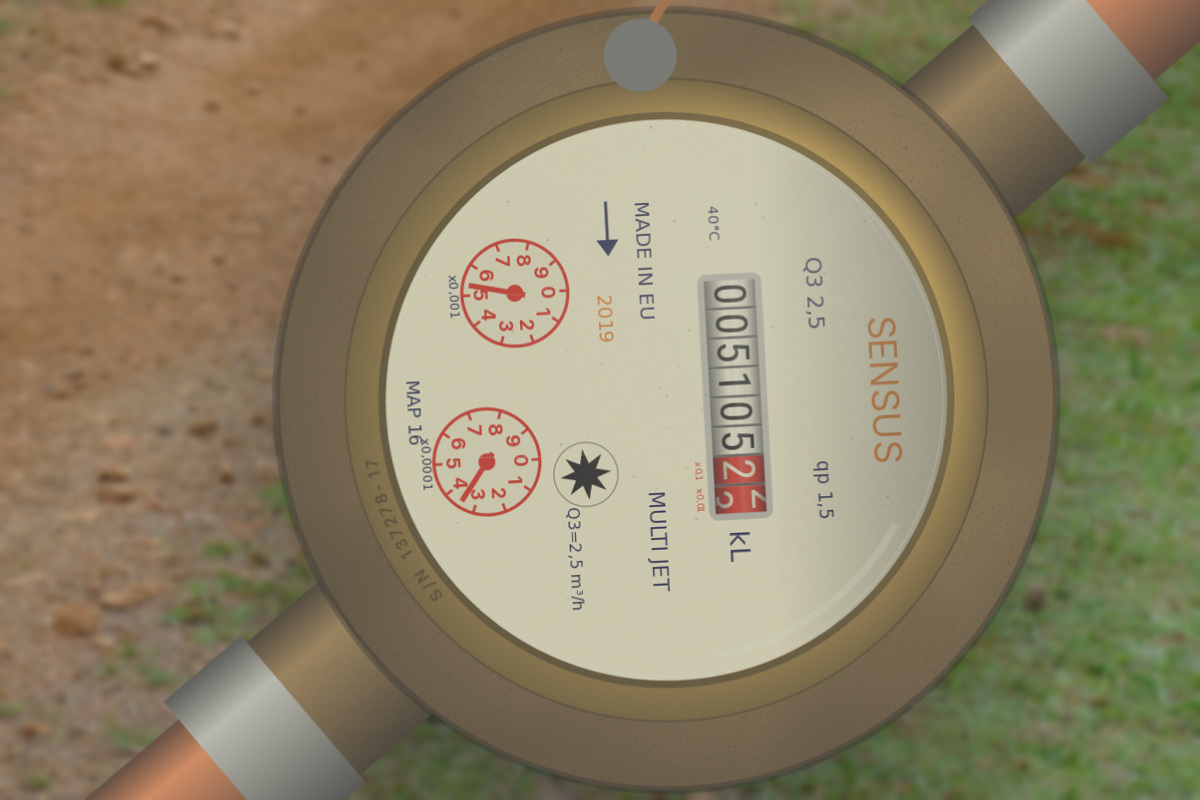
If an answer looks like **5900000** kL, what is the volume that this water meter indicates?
**5105.2253** kL
